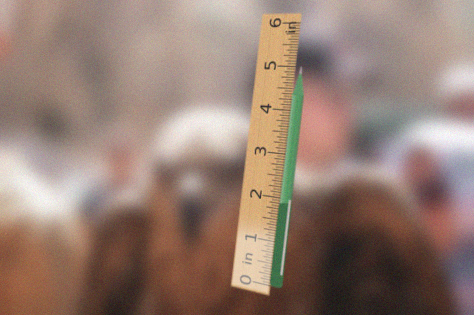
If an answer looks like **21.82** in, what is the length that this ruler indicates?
**5** in
